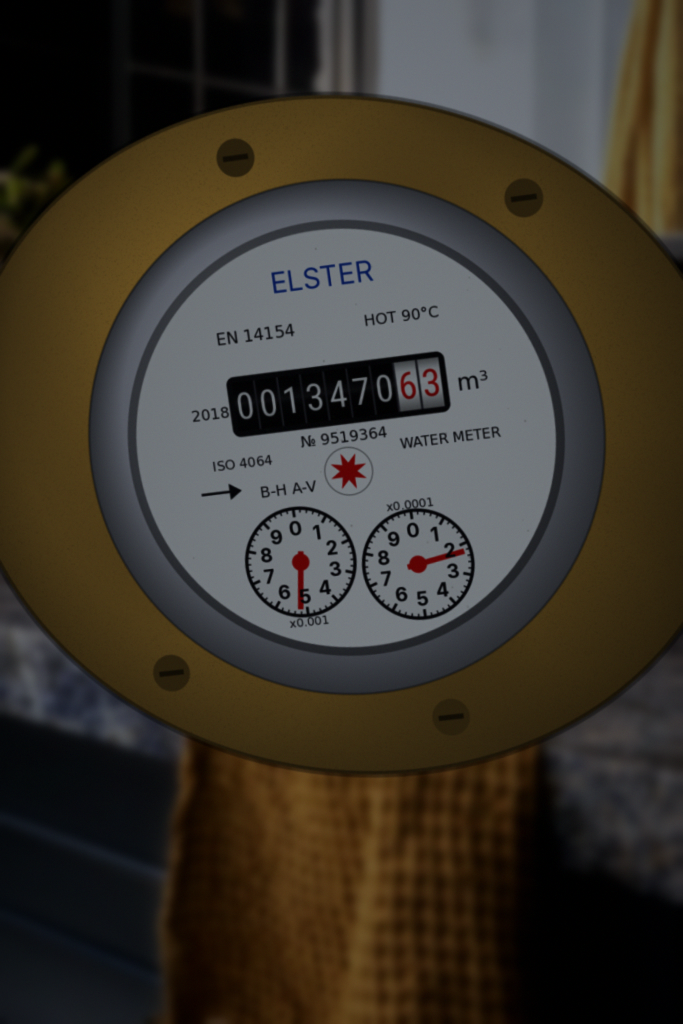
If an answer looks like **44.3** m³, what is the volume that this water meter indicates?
**13470.6352** m³
